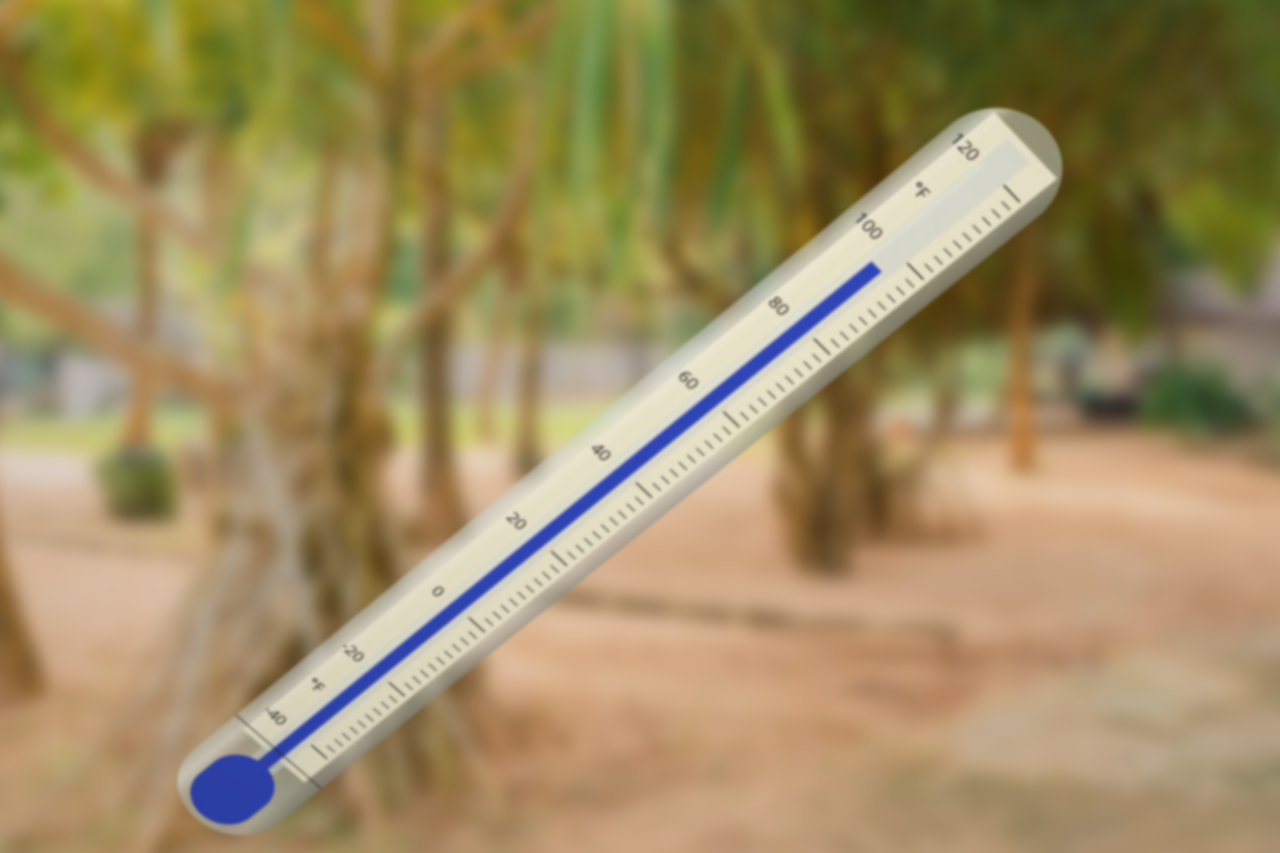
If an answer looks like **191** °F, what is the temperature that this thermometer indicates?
**96** °F
